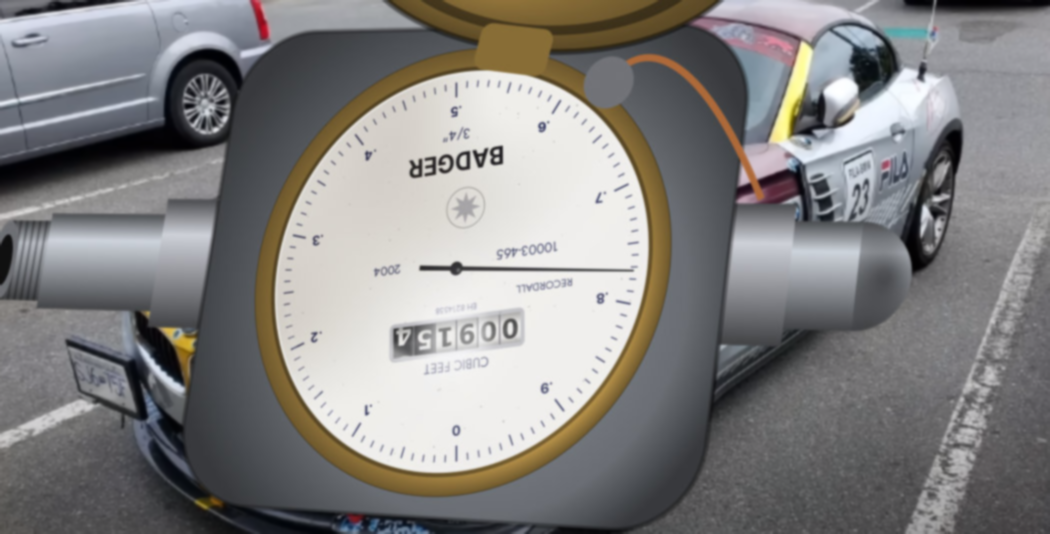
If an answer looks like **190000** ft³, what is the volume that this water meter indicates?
**9153.77** ft³
